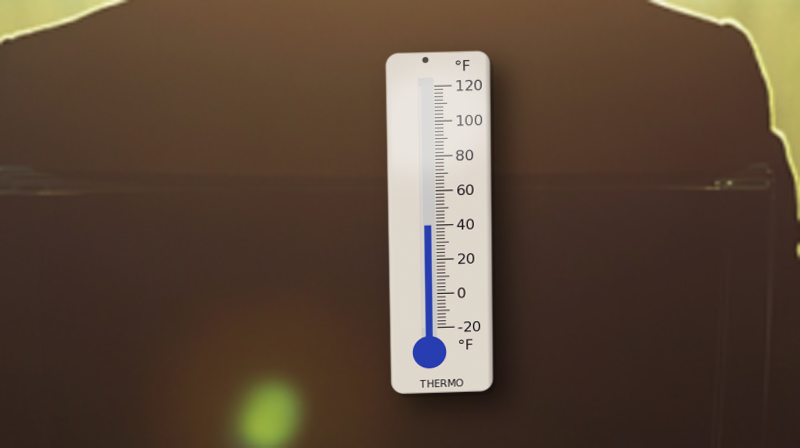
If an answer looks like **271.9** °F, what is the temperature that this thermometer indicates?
**40** °F
